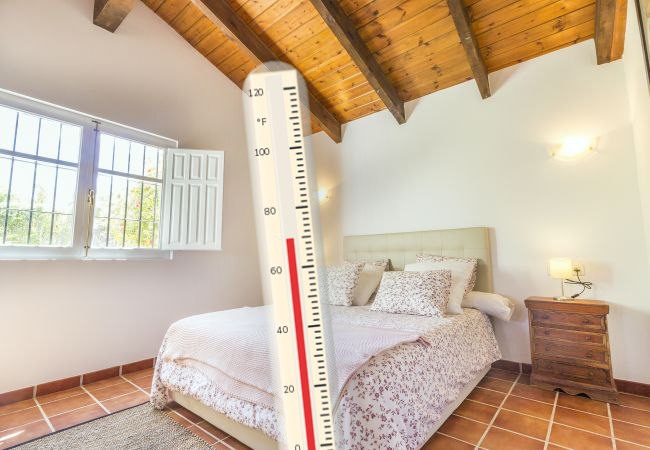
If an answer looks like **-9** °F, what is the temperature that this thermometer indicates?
**70** °F
